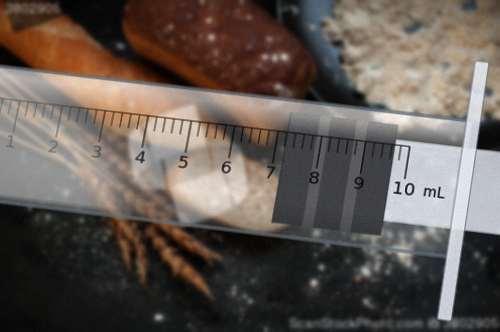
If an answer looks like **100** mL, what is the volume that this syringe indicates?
**7.2** mL
